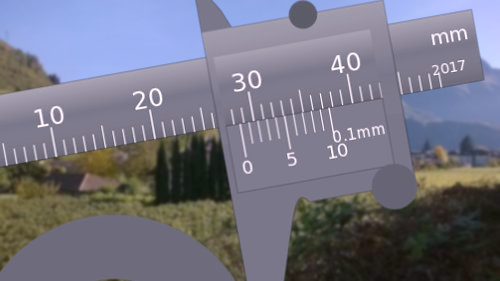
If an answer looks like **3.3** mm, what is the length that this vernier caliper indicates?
**28.6** mm
